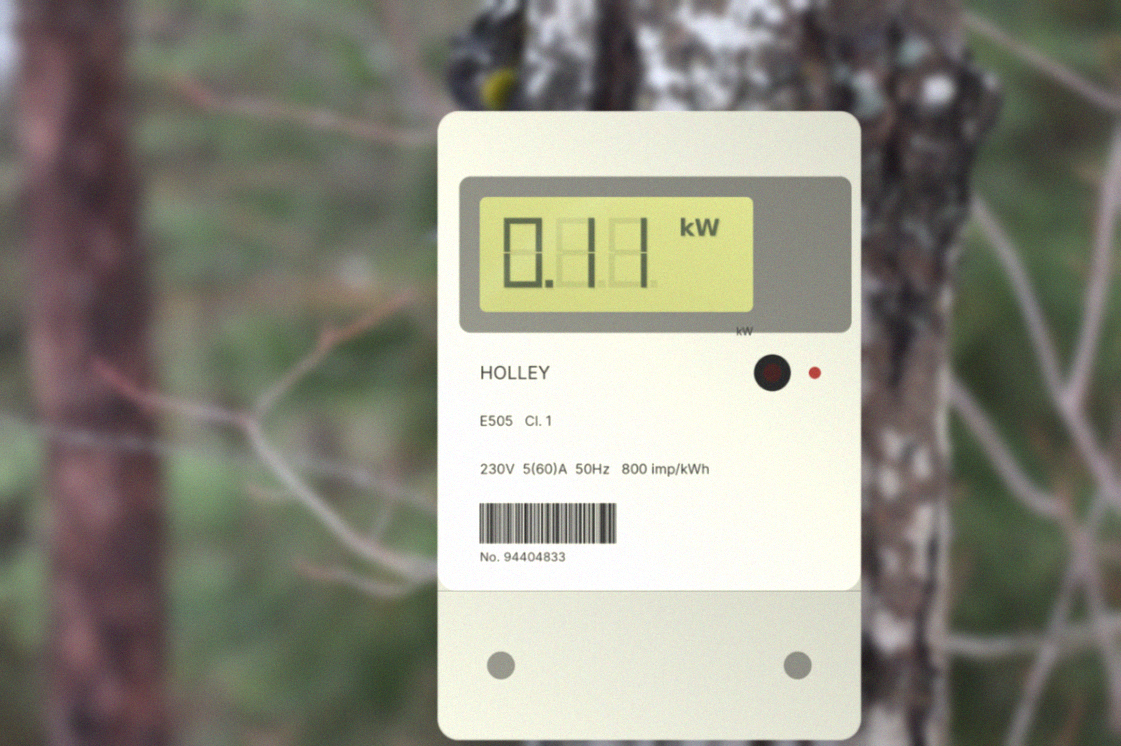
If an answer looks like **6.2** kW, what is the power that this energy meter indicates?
**0.11** kW
